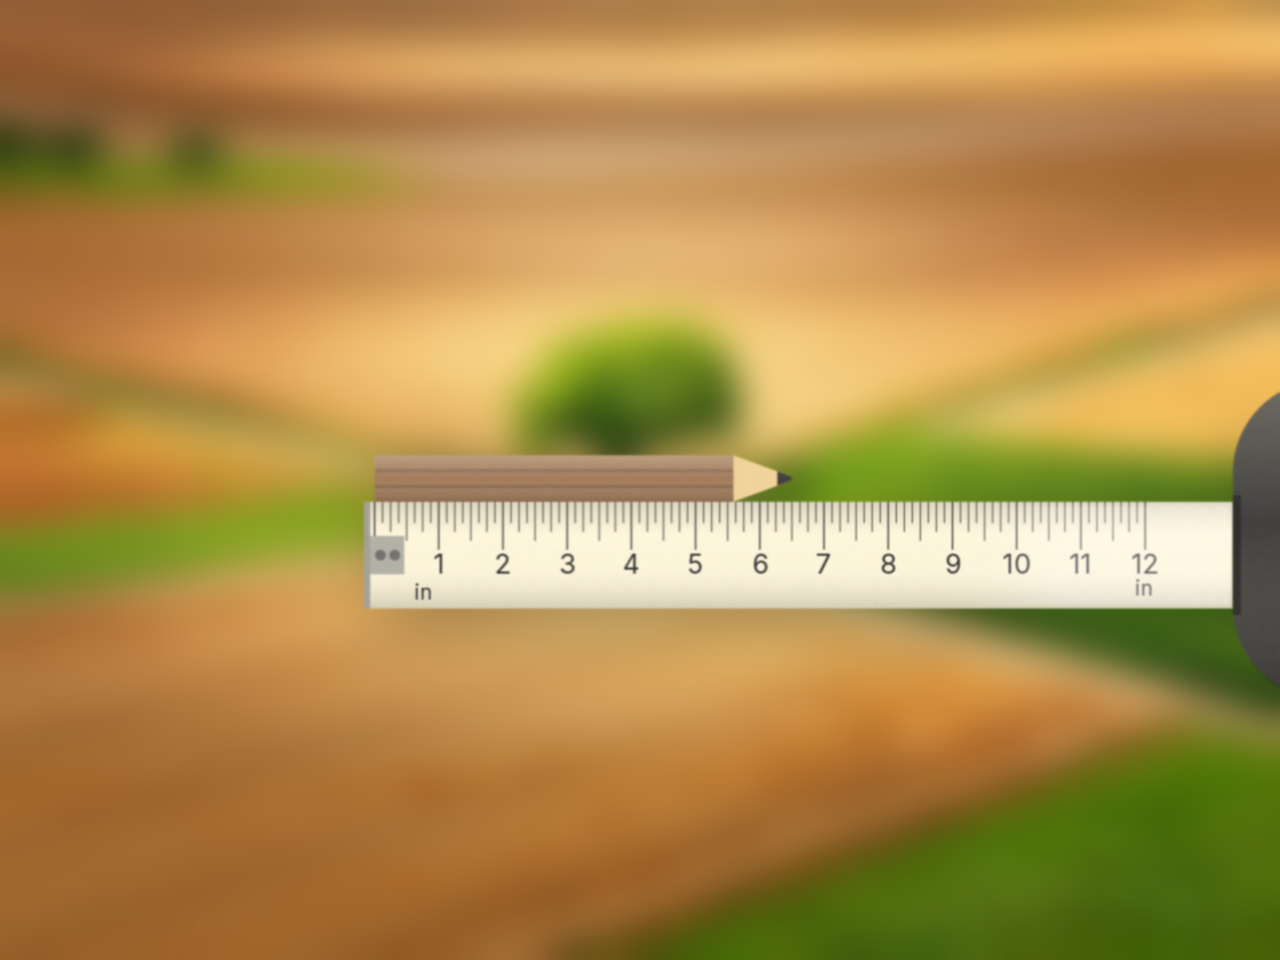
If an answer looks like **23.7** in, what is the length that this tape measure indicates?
**6.5** in
